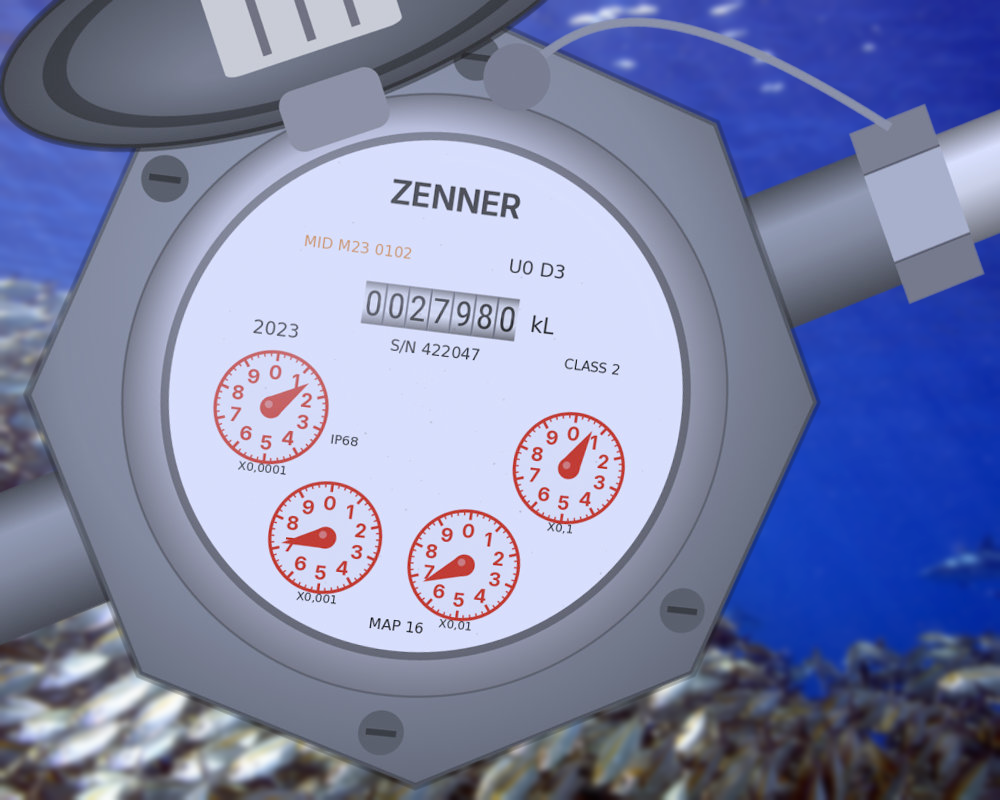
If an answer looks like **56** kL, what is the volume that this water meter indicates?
**27980.0671** kL
